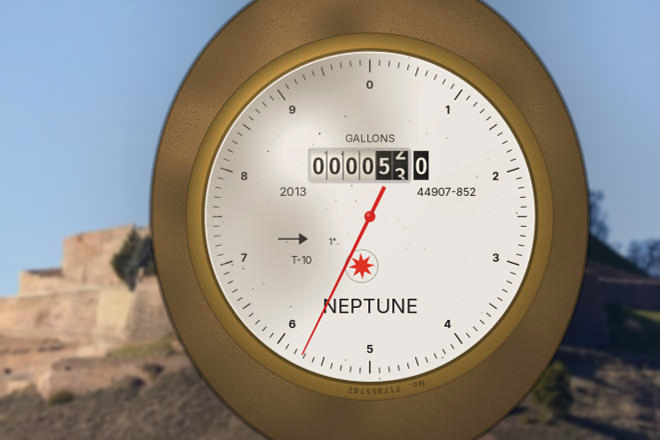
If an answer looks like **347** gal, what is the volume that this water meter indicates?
**525.7** gal
